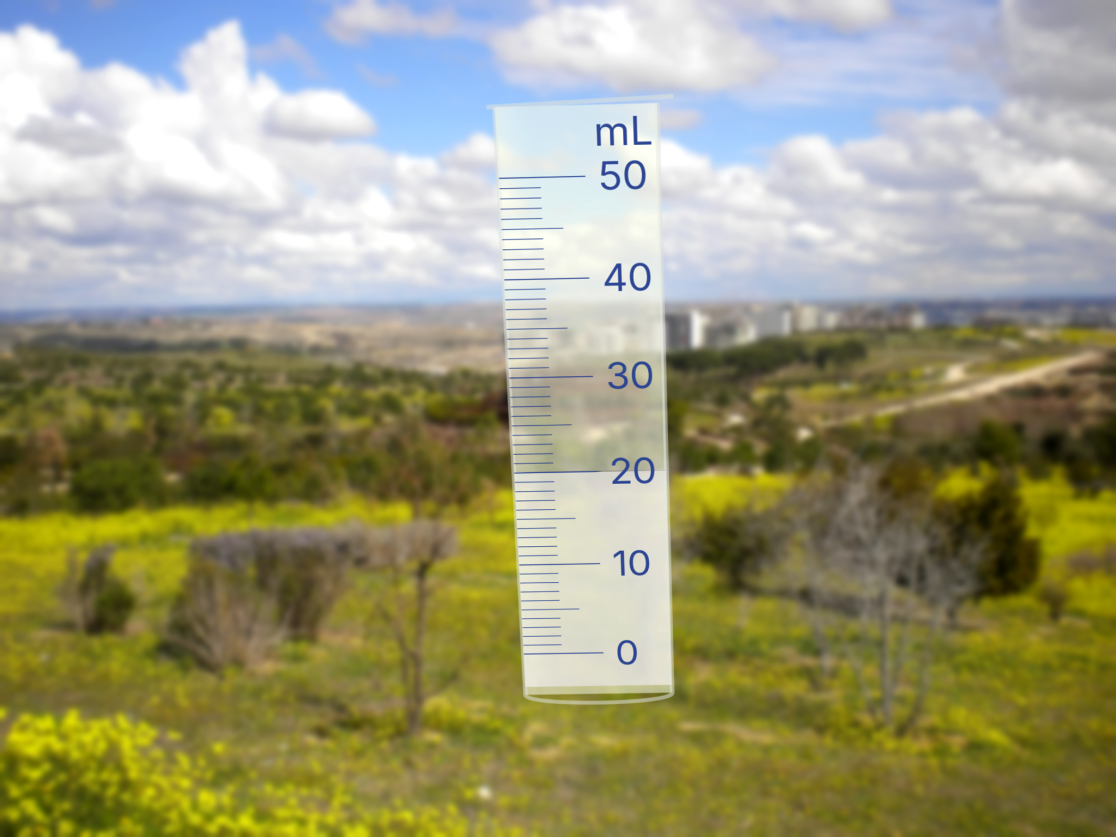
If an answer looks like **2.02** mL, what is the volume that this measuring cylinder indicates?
**20** mL
